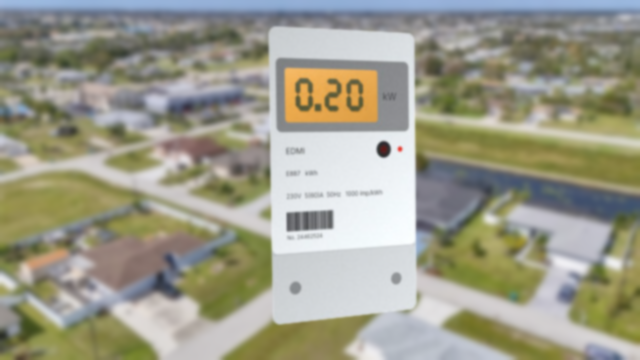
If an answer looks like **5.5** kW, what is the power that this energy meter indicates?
**0.20** kW
